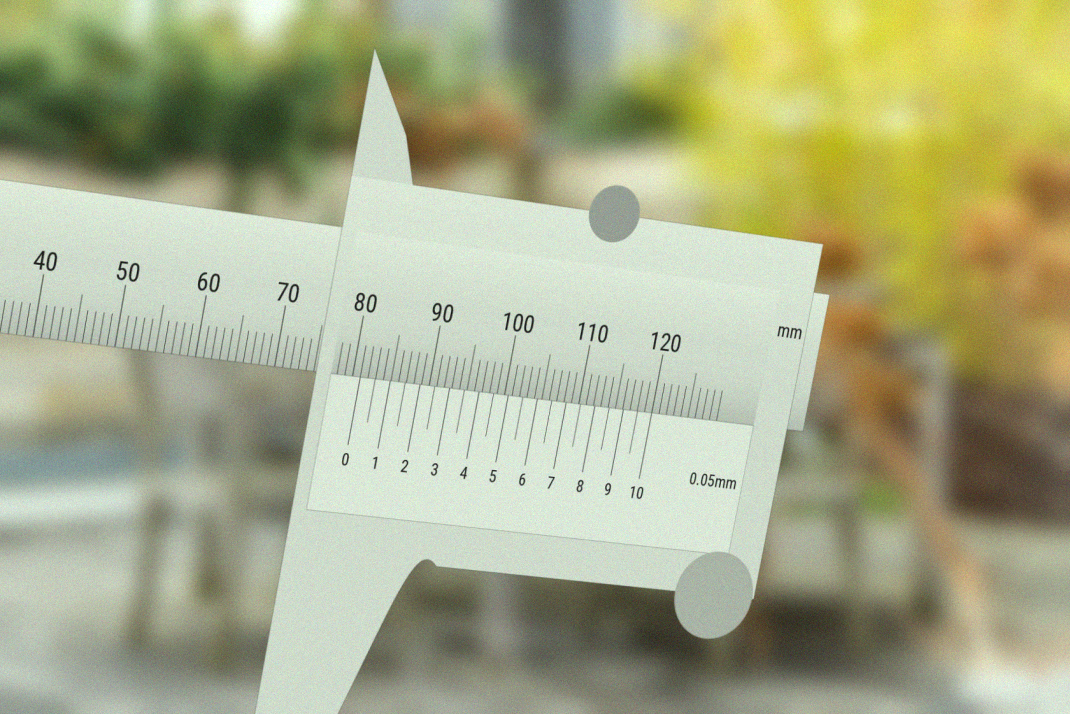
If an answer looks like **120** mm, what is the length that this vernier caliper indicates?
**81.0** mm
